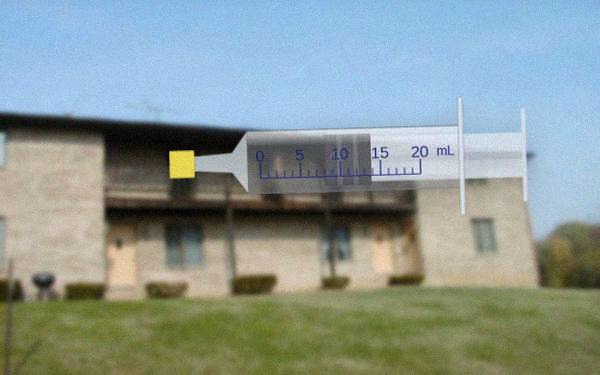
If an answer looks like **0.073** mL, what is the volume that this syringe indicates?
**8** mL
